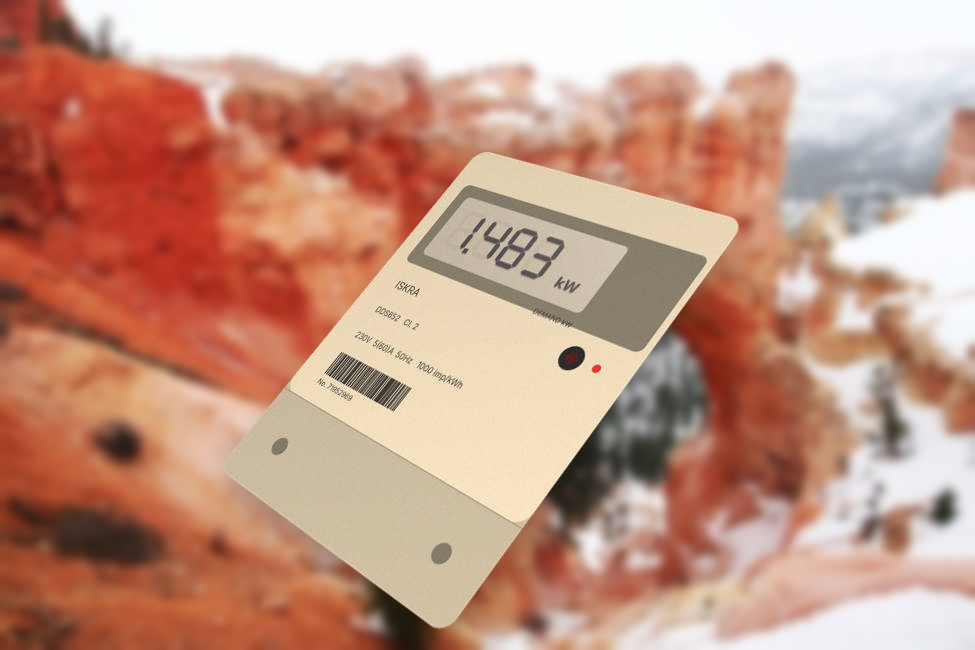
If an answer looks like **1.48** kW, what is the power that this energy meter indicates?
**1.483** kW
